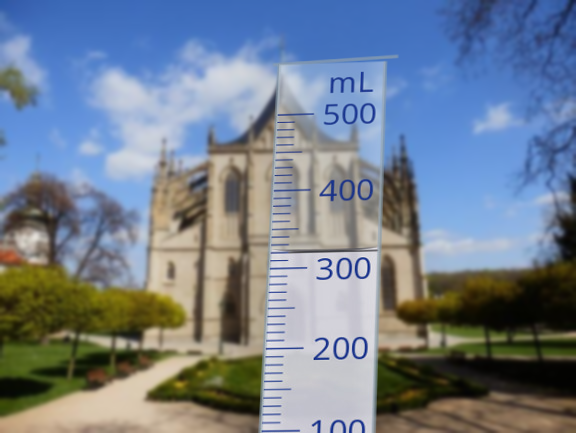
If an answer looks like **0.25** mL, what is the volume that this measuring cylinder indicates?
**320** mL
